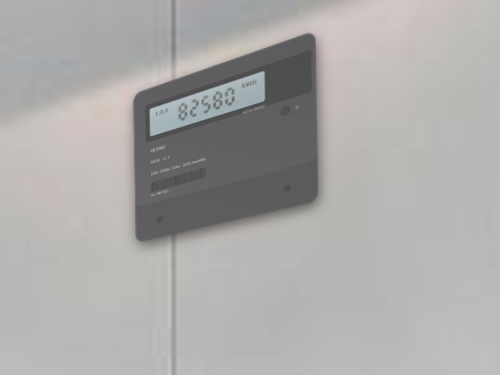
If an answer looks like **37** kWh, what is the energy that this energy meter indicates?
**82580** kWh
